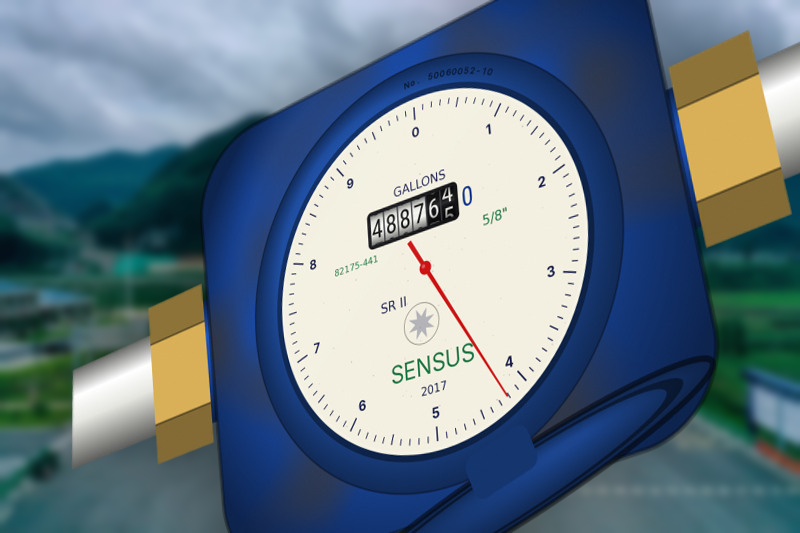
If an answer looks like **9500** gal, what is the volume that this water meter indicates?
**4887644.2** gal
